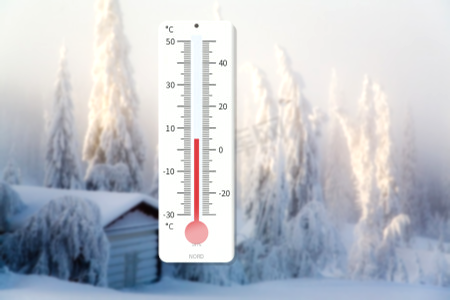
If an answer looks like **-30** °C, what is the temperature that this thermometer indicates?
**5** °C
